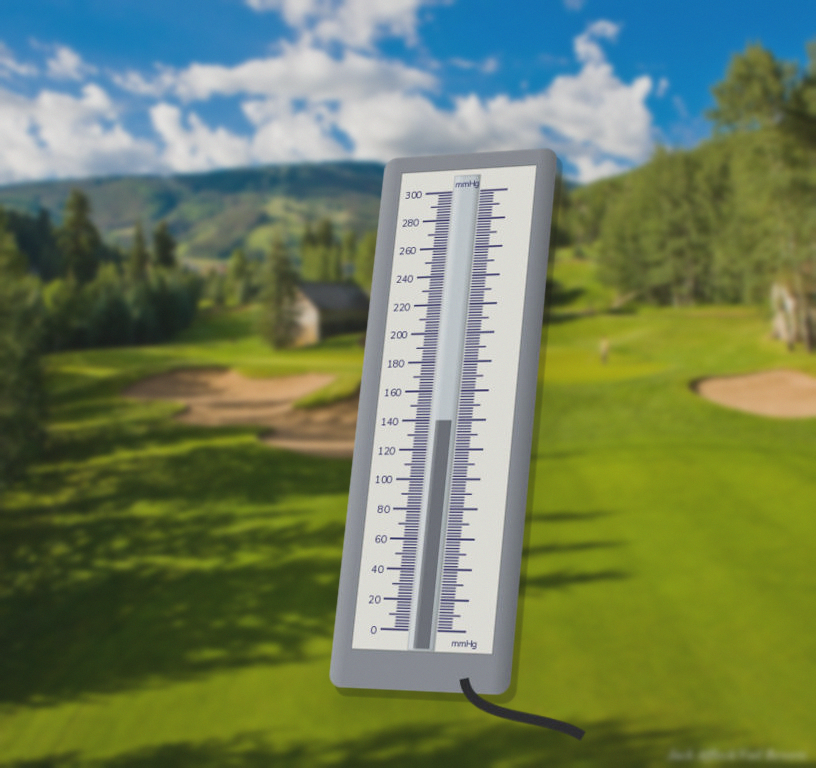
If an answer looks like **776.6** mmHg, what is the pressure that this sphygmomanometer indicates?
**140** mmHg
